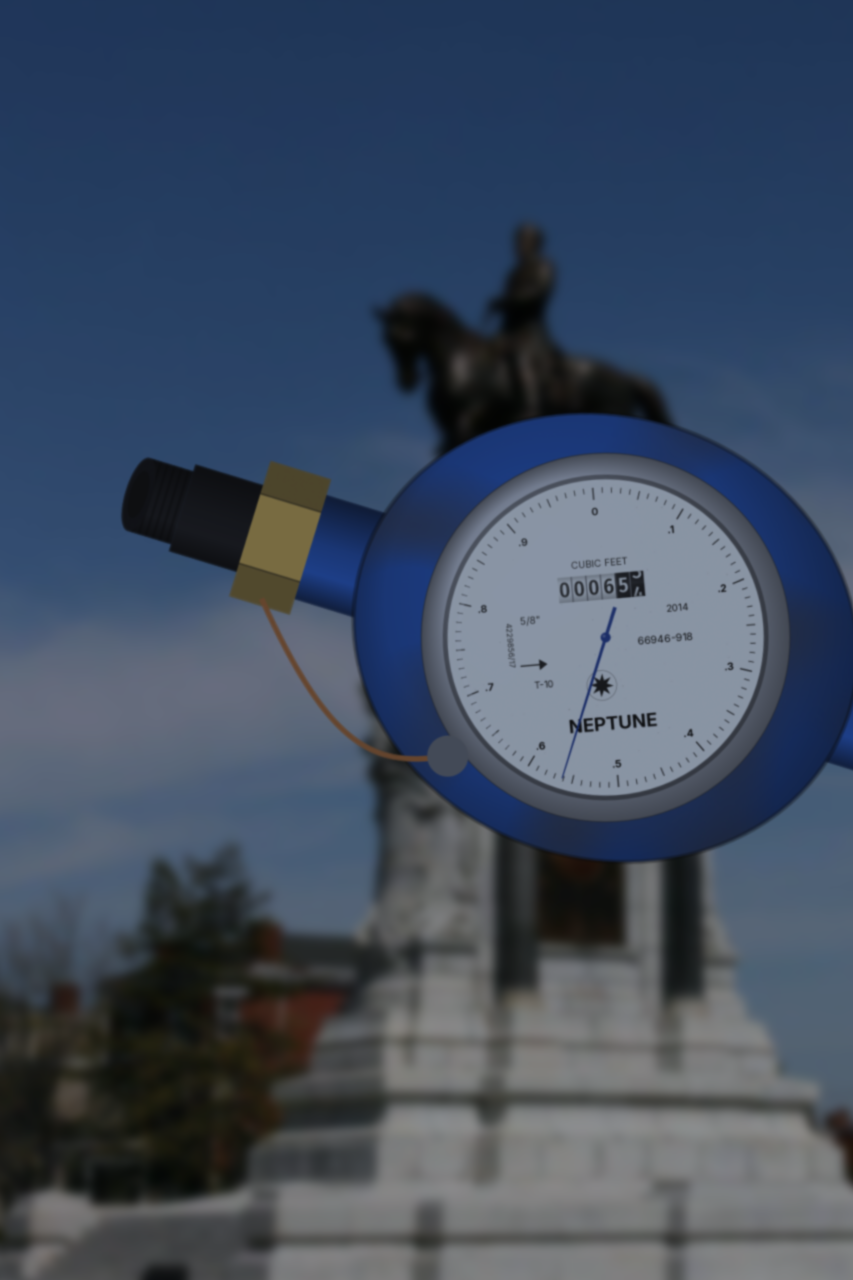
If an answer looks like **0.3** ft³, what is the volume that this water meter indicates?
**653.56** ft³
